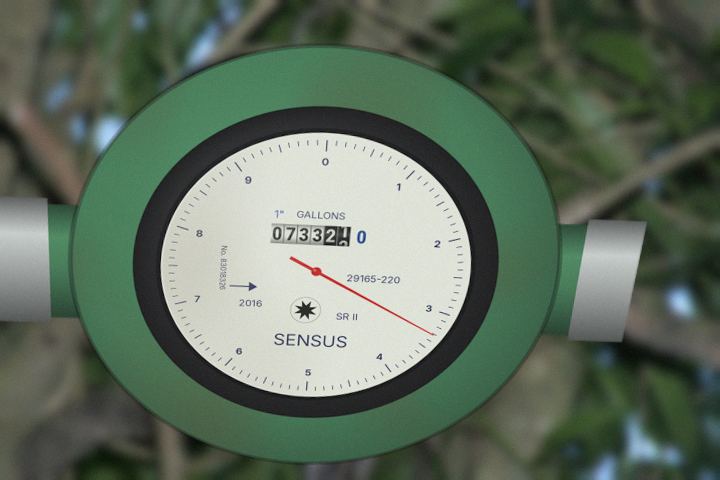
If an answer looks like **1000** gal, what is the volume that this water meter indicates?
**733213.3** gal
